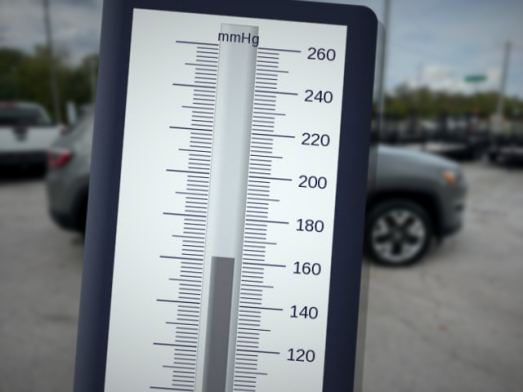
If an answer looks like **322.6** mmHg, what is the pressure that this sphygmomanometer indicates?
**162** mmHg
